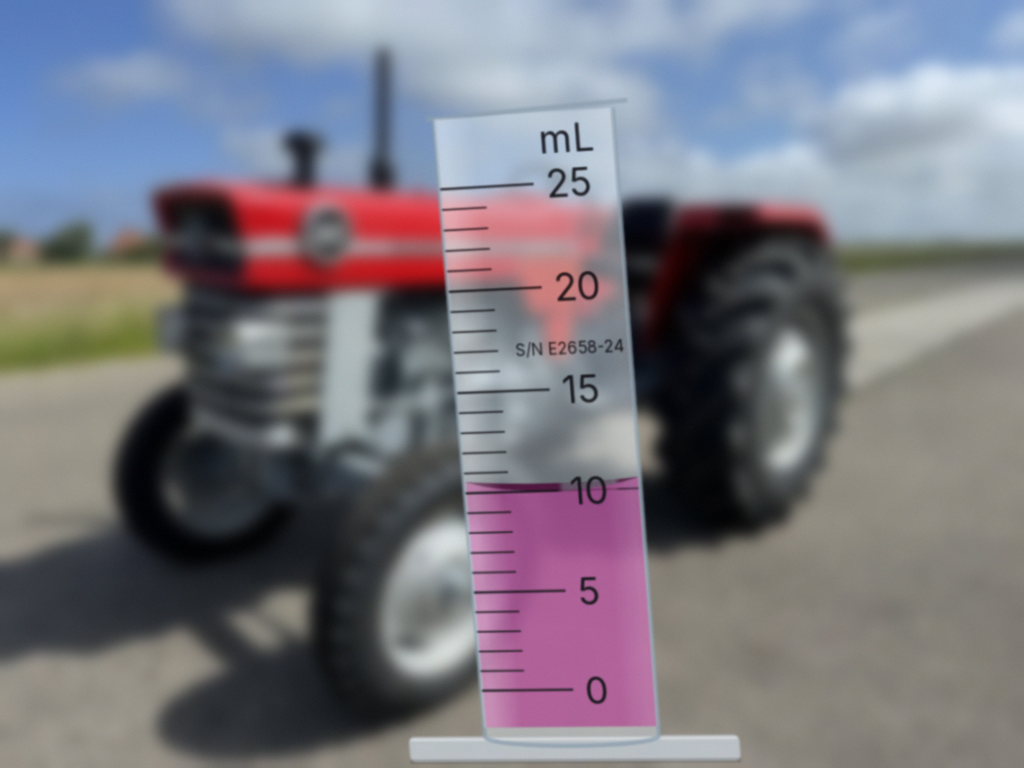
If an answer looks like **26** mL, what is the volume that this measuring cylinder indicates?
**10** mL
